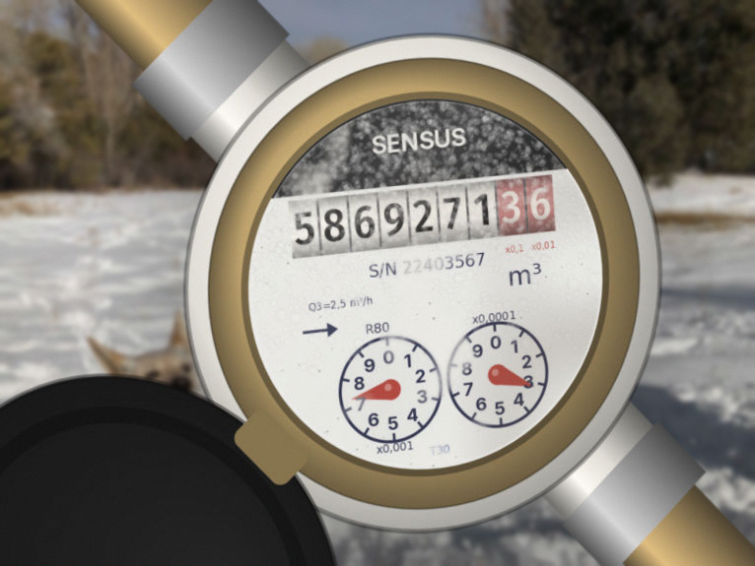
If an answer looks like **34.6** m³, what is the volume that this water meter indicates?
**5869271.3673** m³
